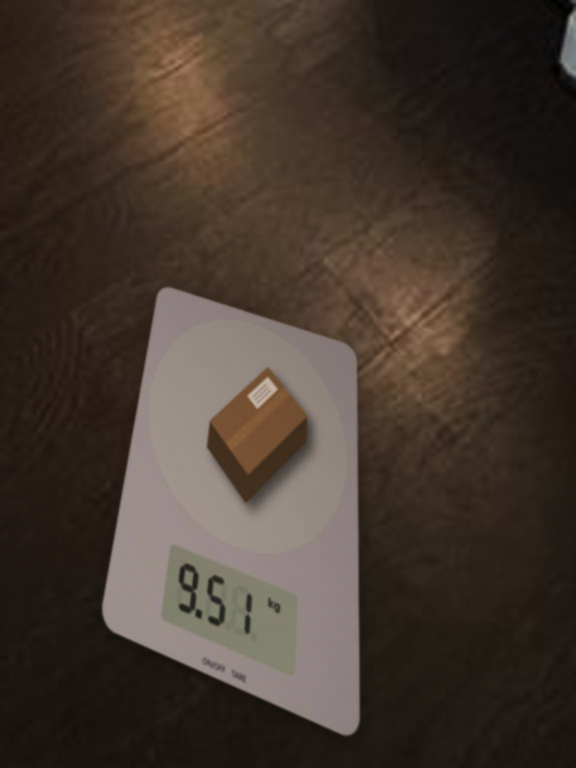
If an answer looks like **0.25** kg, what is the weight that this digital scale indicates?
**9.51** kg
